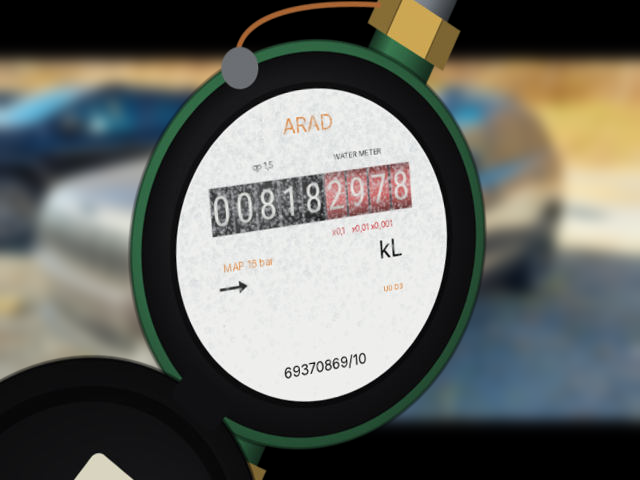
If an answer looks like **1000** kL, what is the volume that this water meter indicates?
**818.2978** kL
